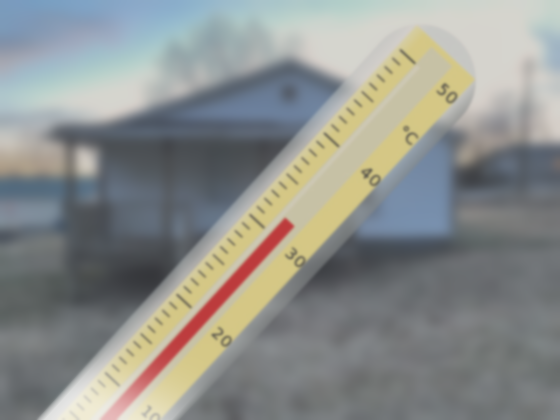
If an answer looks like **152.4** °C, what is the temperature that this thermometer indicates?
**32** °C
